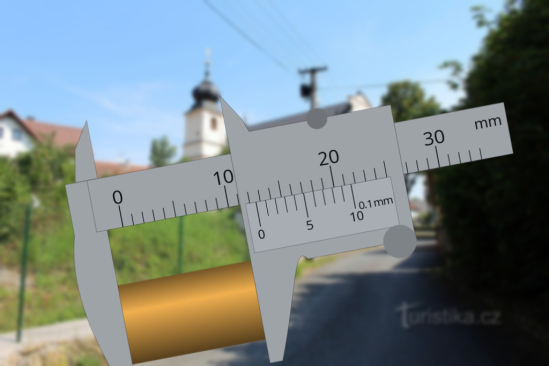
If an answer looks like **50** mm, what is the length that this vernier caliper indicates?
**12.6** mm
